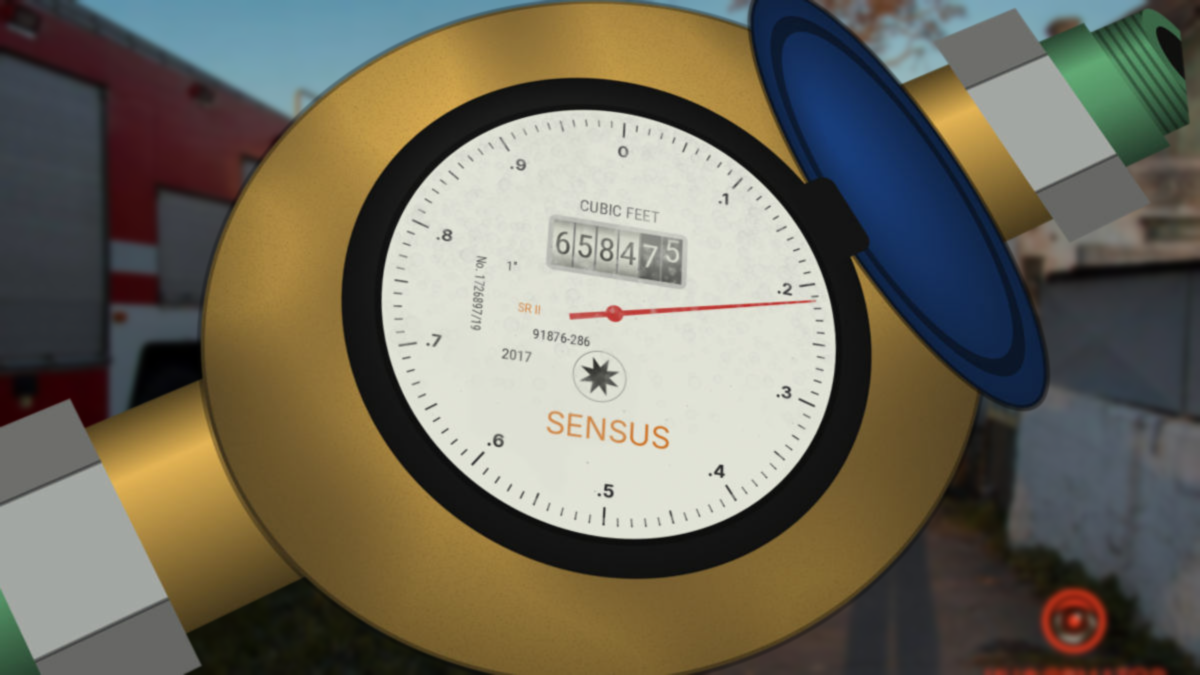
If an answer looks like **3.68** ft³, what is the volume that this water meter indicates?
**658475.21** ft³
